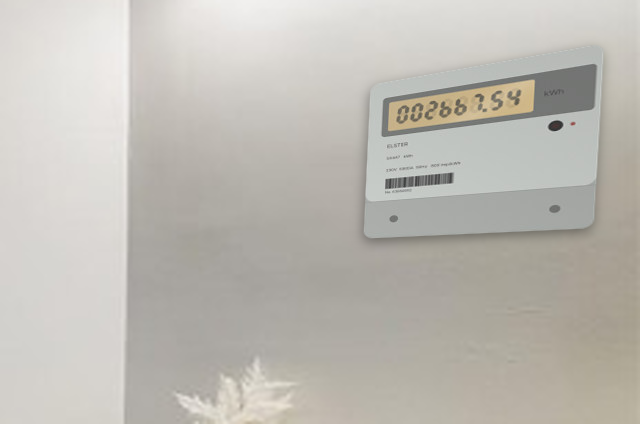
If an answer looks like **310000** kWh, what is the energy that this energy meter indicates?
**2667.54** kWh
